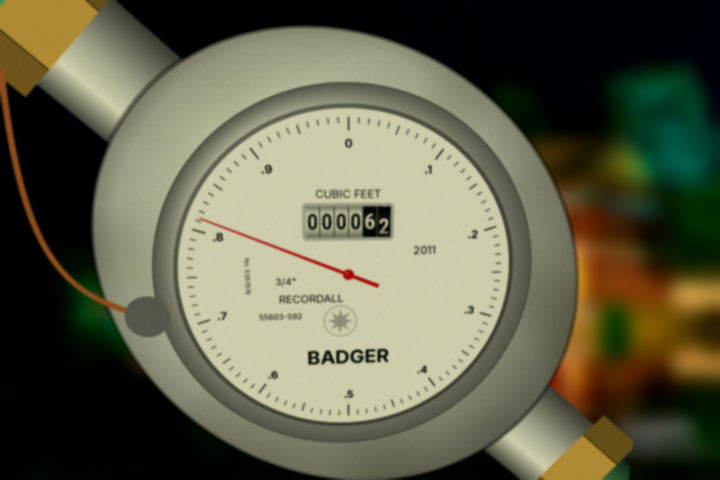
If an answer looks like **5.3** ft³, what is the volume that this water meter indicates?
**61.81** ft³
